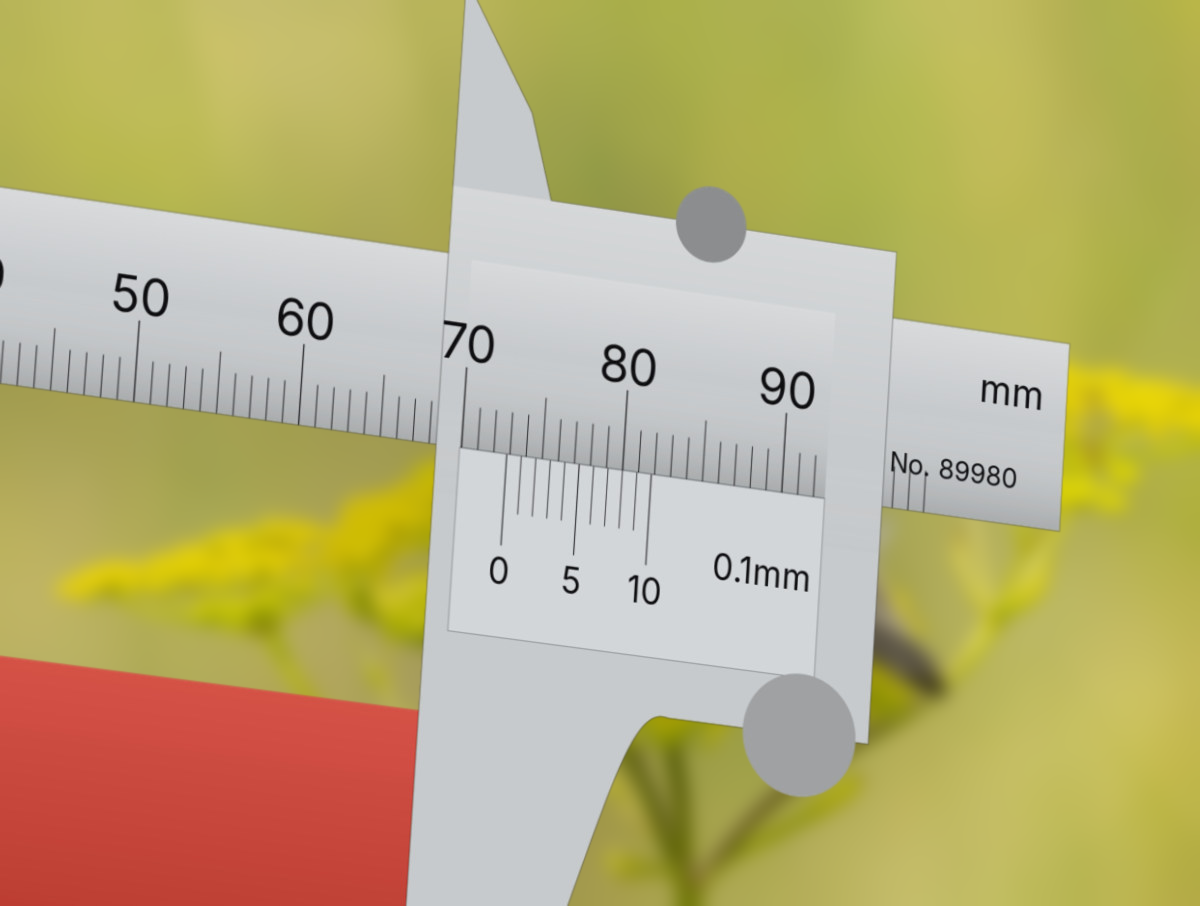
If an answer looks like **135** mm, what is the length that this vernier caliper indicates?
**72.8** mm
